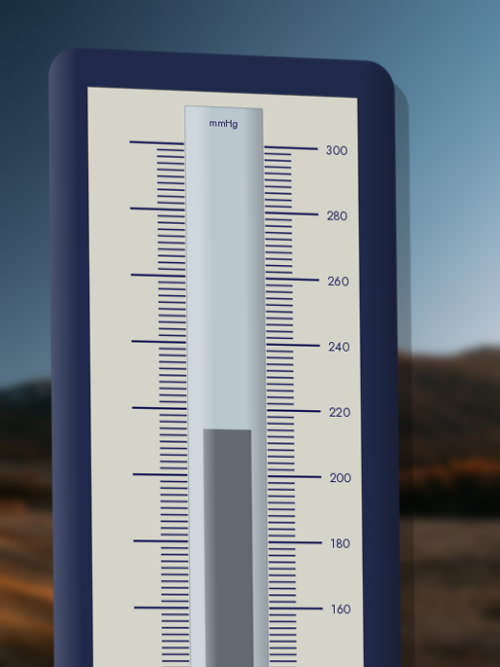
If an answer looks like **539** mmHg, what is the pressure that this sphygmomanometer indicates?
**214** mmHg
